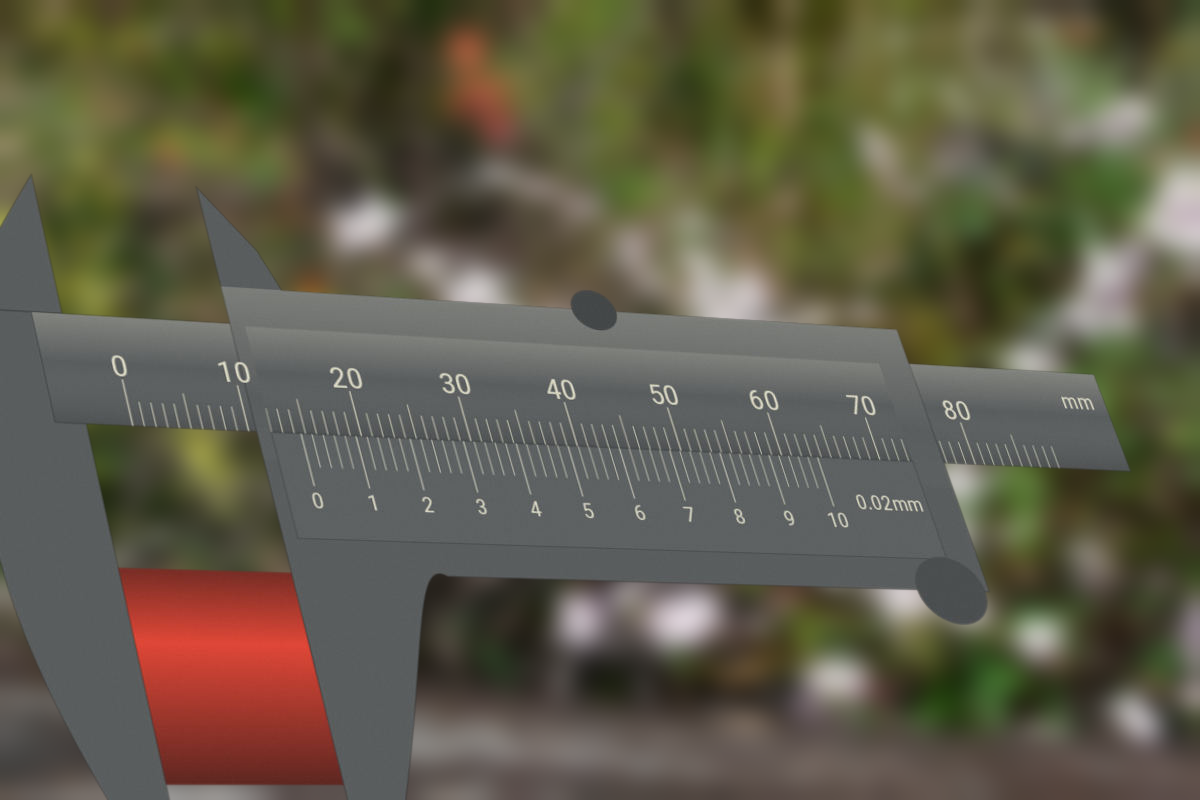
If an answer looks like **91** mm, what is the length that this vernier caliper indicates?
**14.6** mm
